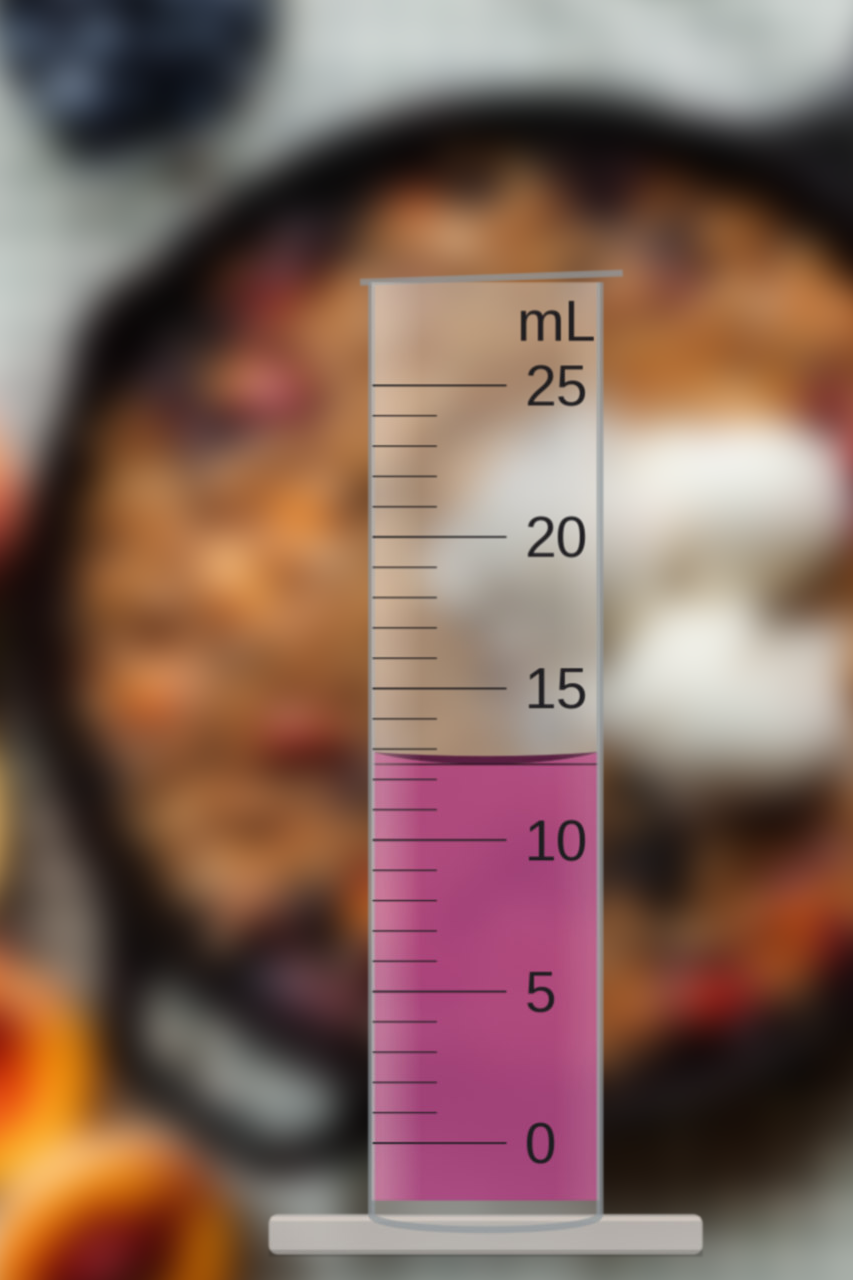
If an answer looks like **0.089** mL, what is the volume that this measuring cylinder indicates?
**12.5** mL
